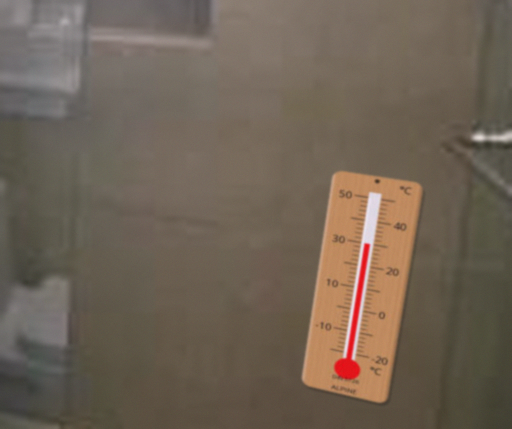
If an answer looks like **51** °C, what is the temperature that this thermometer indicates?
**30** °C
